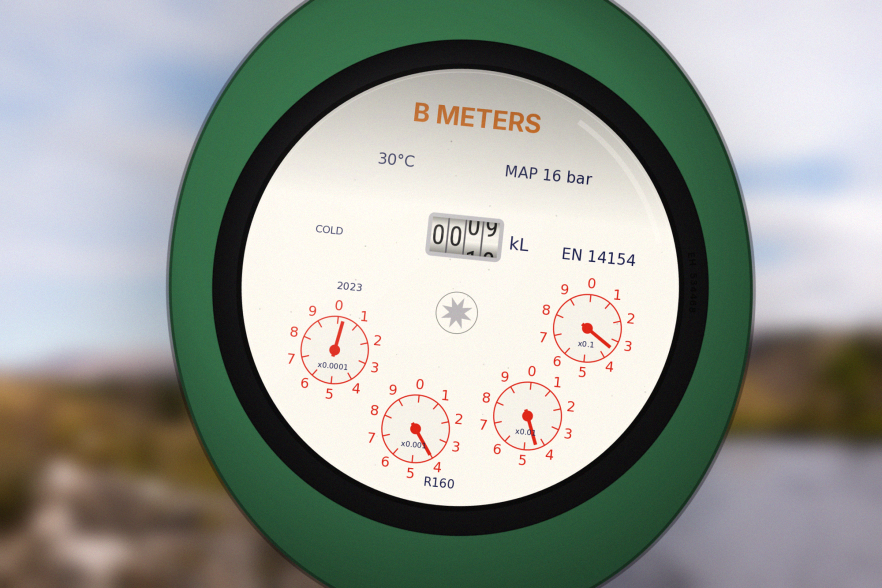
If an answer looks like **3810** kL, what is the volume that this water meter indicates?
**9.3440** kL
